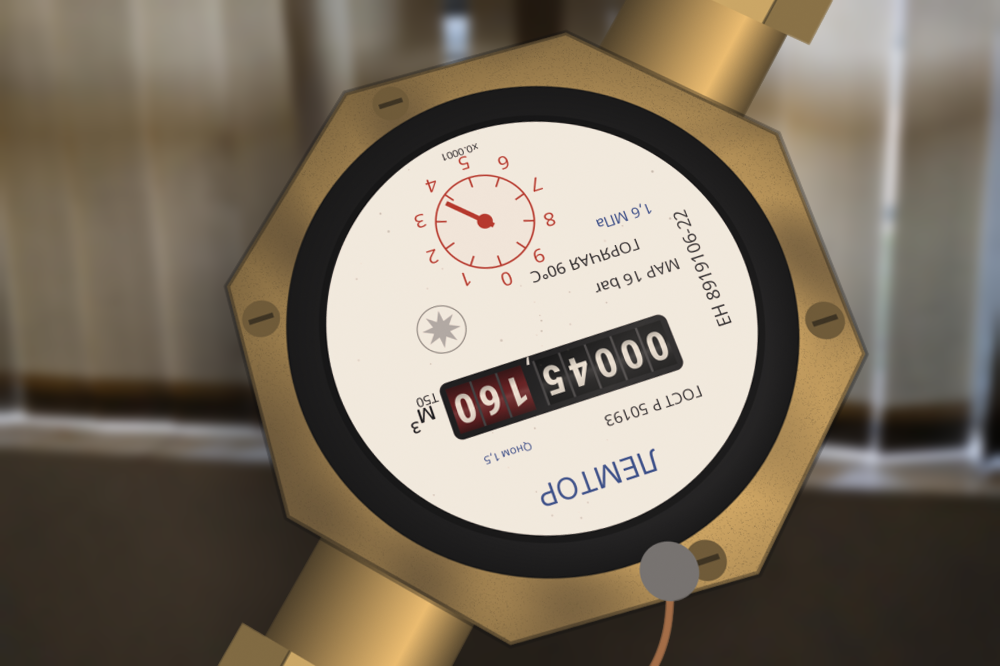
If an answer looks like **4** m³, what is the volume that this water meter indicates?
**45.1603** m³
